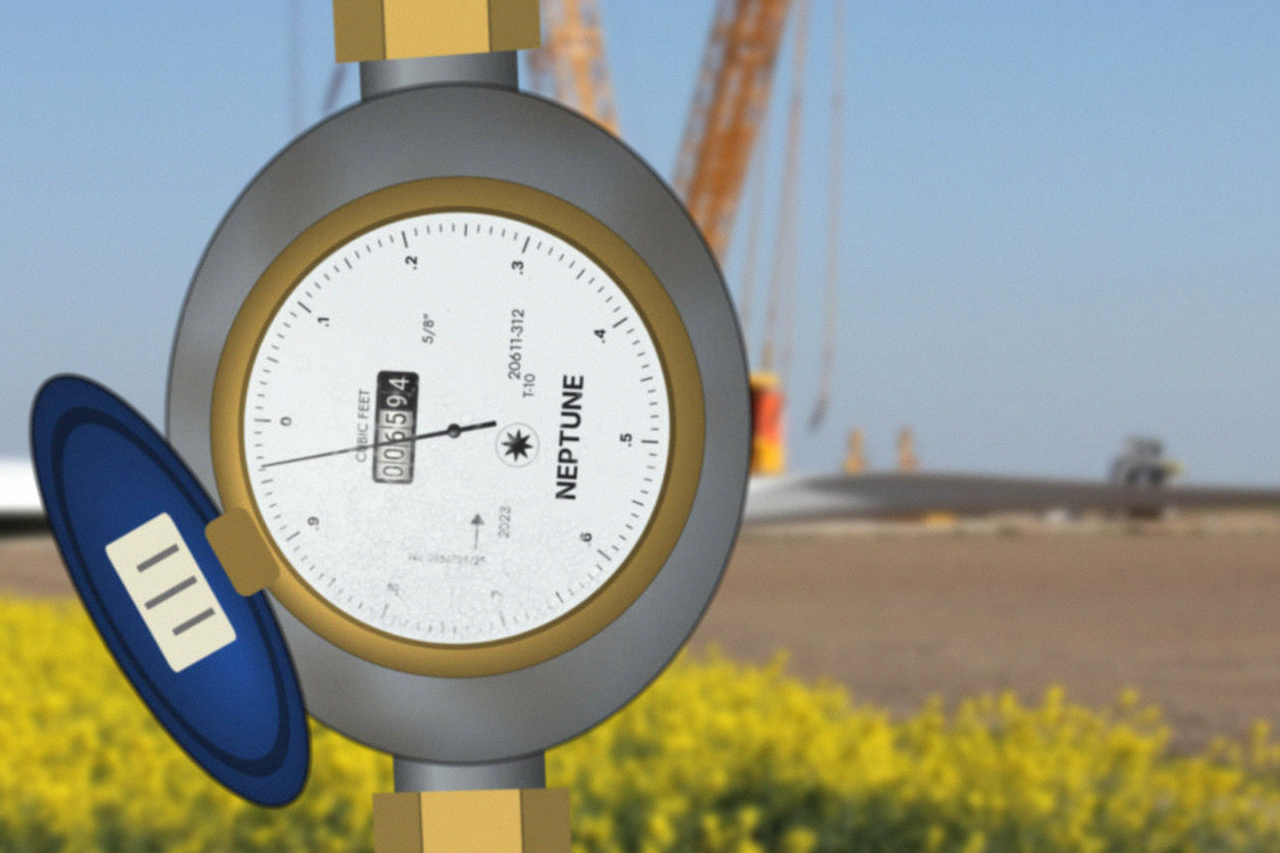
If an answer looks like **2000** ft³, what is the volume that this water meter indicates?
**6593.96** ft³
